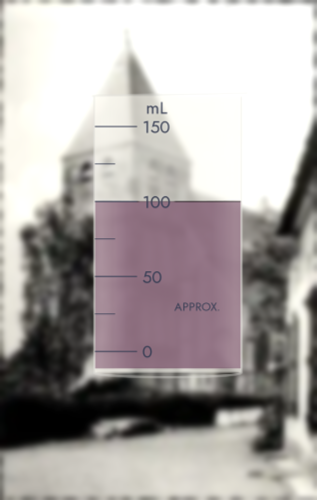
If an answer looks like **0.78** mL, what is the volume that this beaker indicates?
**100** mL
